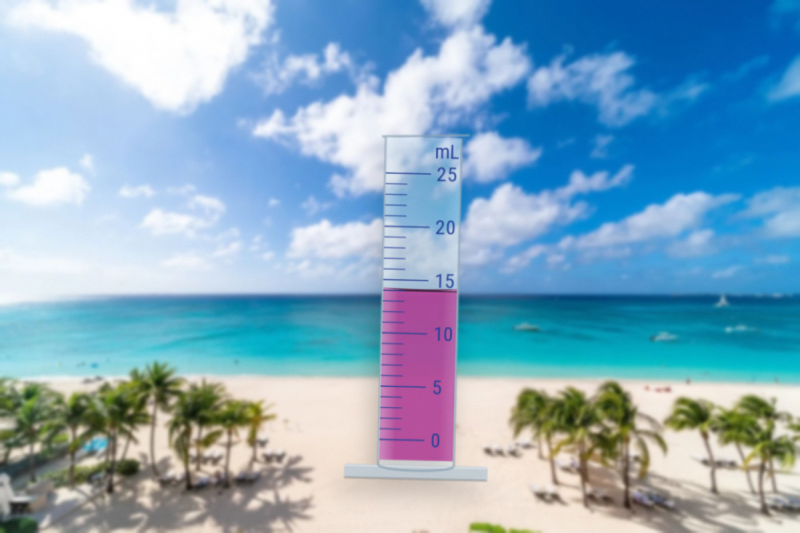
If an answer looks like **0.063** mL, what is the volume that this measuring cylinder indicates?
**14** mL
